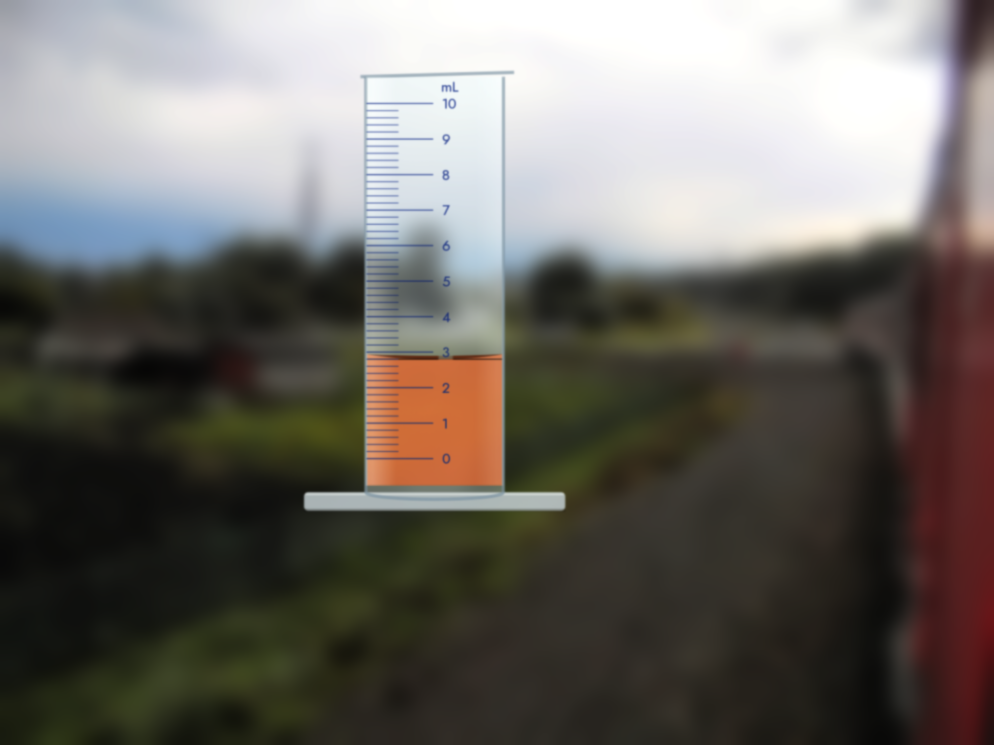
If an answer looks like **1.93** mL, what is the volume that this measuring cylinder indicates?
**2.8** mL
